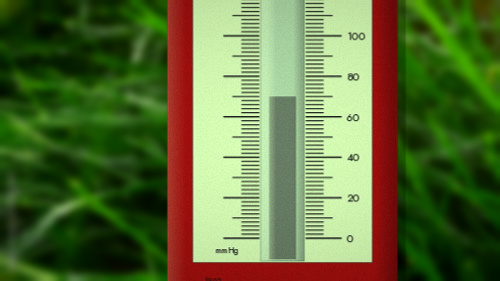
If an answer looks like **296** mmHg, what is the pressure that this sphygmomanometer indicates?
**70** mmHg
